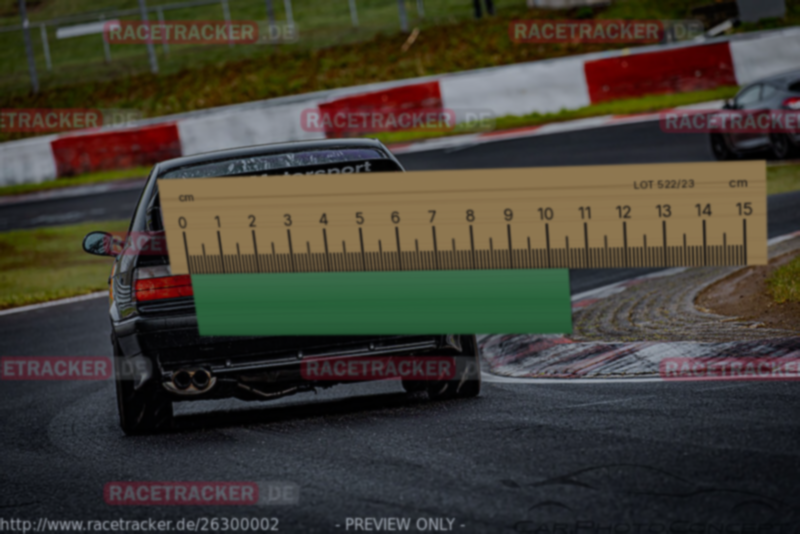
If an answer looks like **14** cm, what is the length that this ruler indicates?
**10.5** cm
